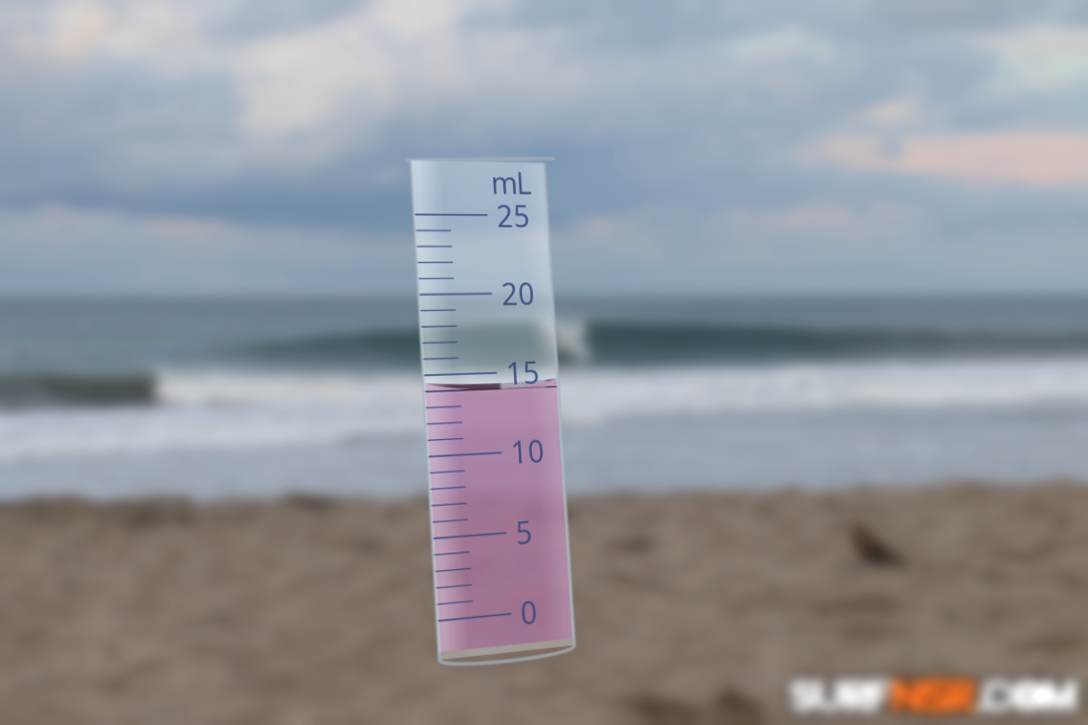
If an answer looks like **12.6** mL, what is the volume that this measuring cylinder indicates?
**14** mL
